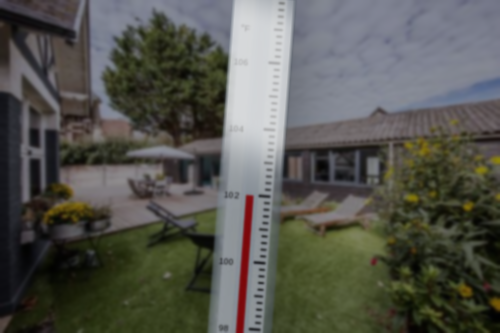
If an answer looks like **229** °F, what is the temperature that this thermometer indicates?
**102** °F
